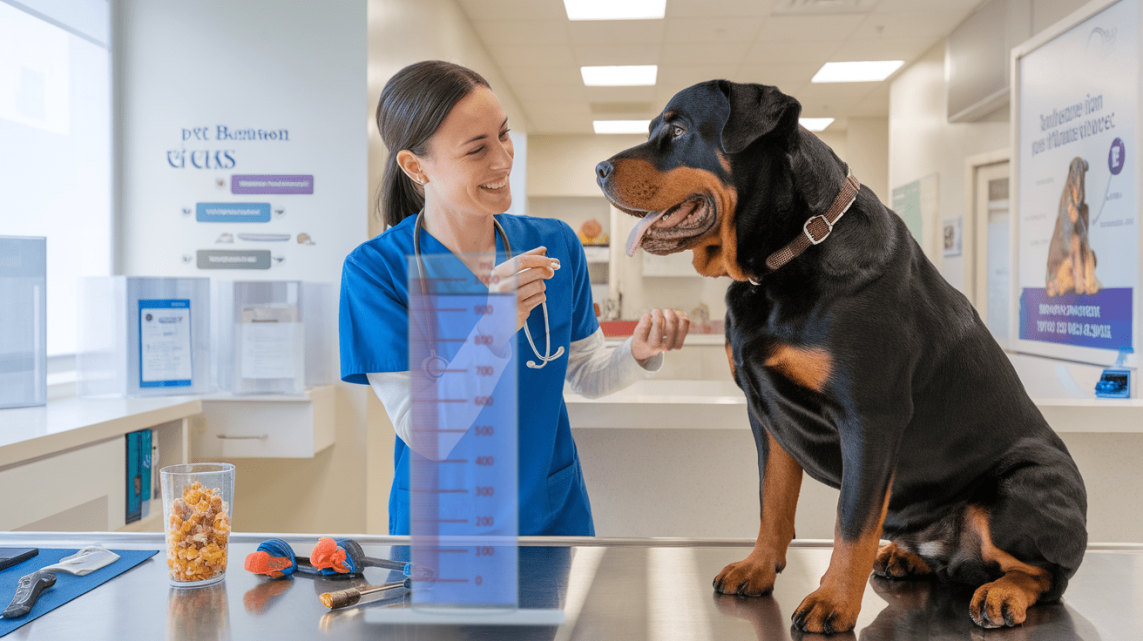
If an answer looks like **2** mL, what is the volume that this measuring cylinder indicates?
**950** mL
